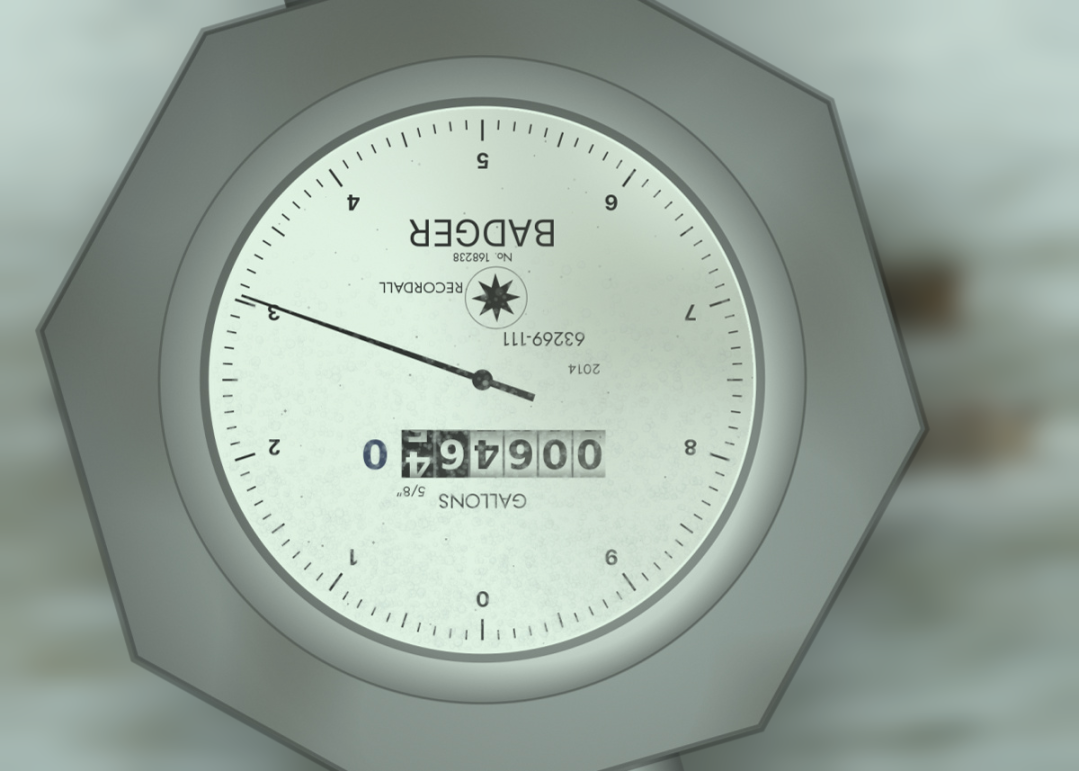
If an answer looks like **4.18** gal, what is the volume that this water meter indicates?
**64643.0** gal
